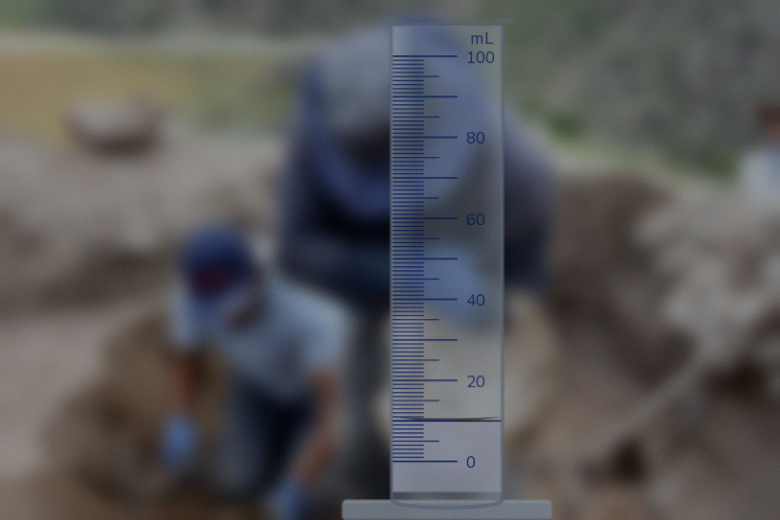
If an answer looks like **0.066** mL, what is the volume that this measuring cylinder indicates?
**10** mL
